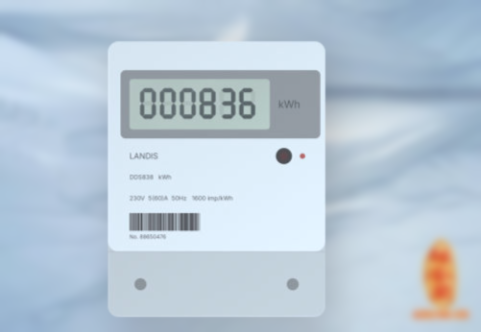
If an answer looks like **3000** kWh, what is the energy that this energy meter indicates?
**836** kWh
